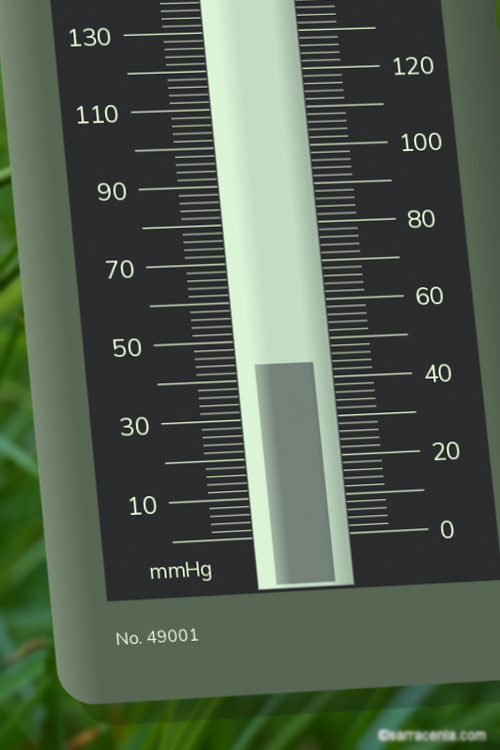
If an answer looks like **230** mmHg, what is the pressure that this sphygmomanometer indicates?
**44** mmHg
